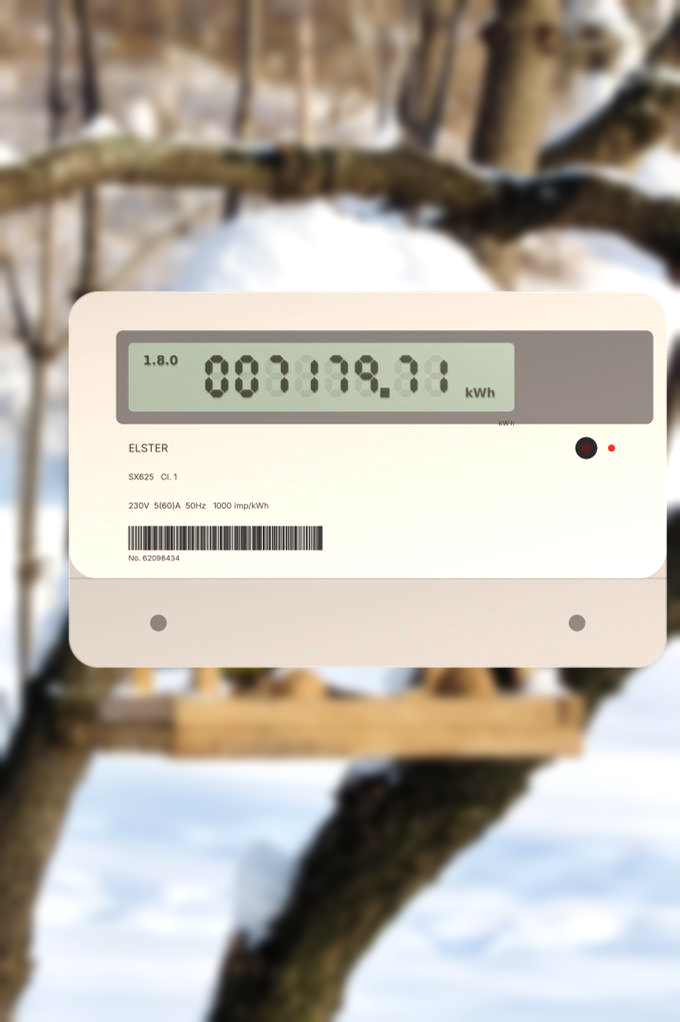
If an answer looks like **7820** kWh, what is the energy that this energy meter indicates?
**7179.71** kWh
